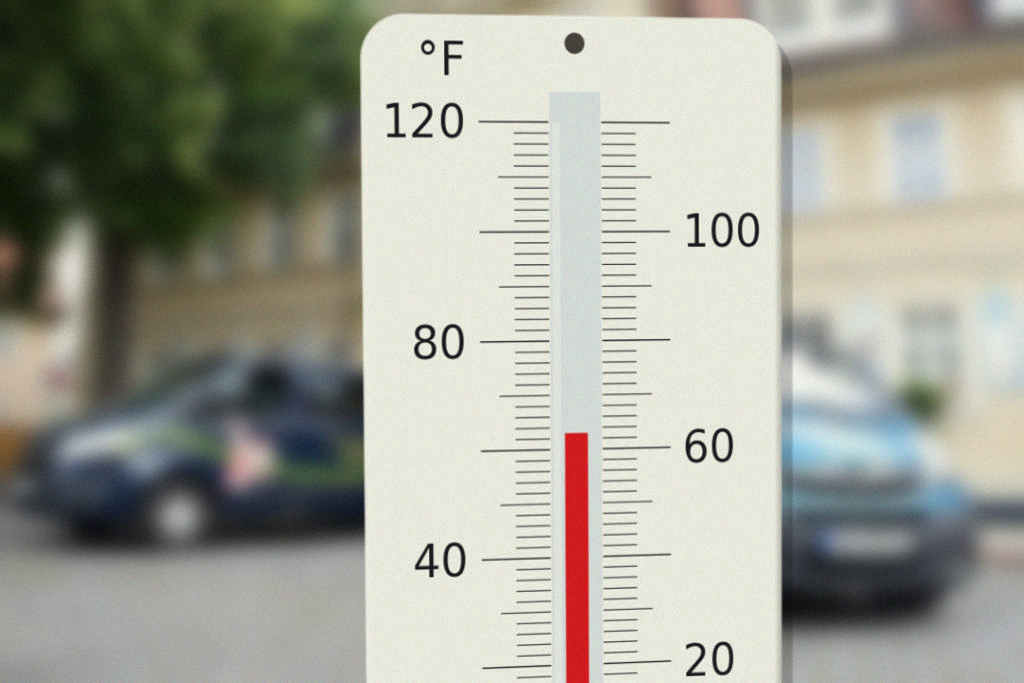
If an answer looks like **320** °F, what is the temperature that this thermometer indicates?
**63** °F
